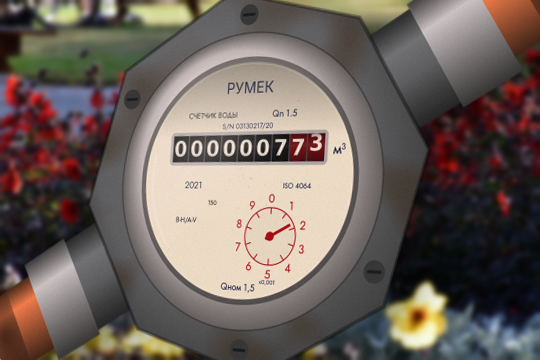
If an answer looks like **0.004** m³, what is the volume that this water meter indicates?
**7.731** m³
